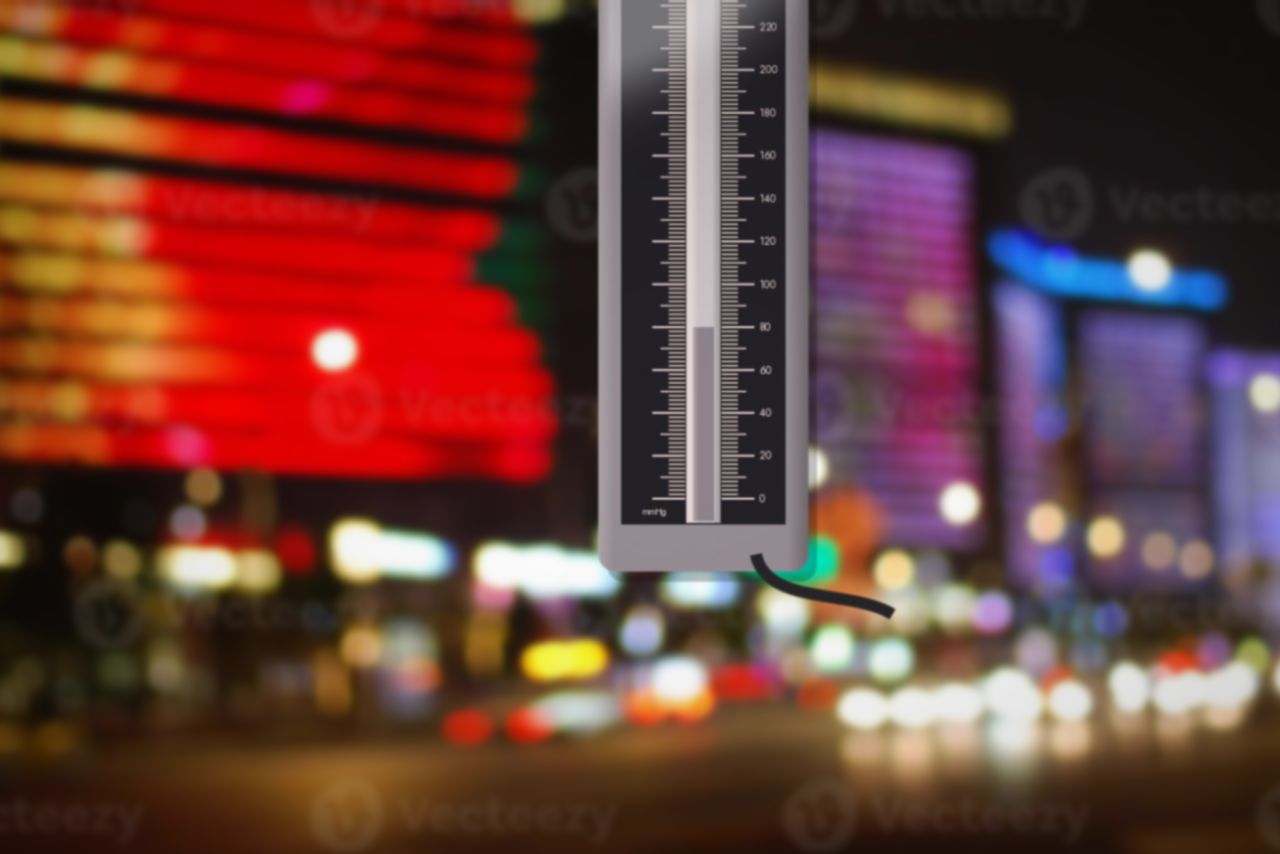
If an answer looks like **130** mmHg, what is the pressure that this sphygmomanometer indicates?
**80** mmHg
